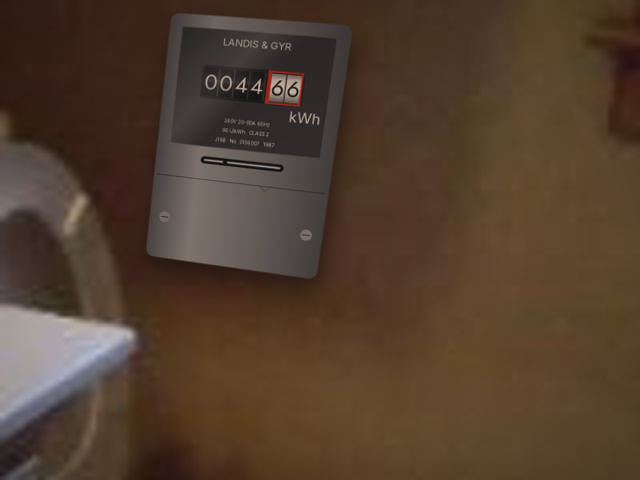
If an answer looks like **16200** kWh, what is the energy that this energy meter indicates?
**44.66** kWh
